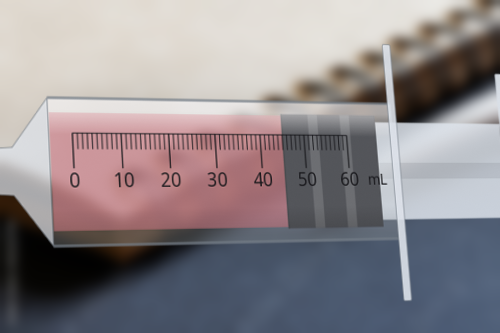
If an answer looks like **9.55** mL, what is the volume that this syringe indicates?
**45** mL
